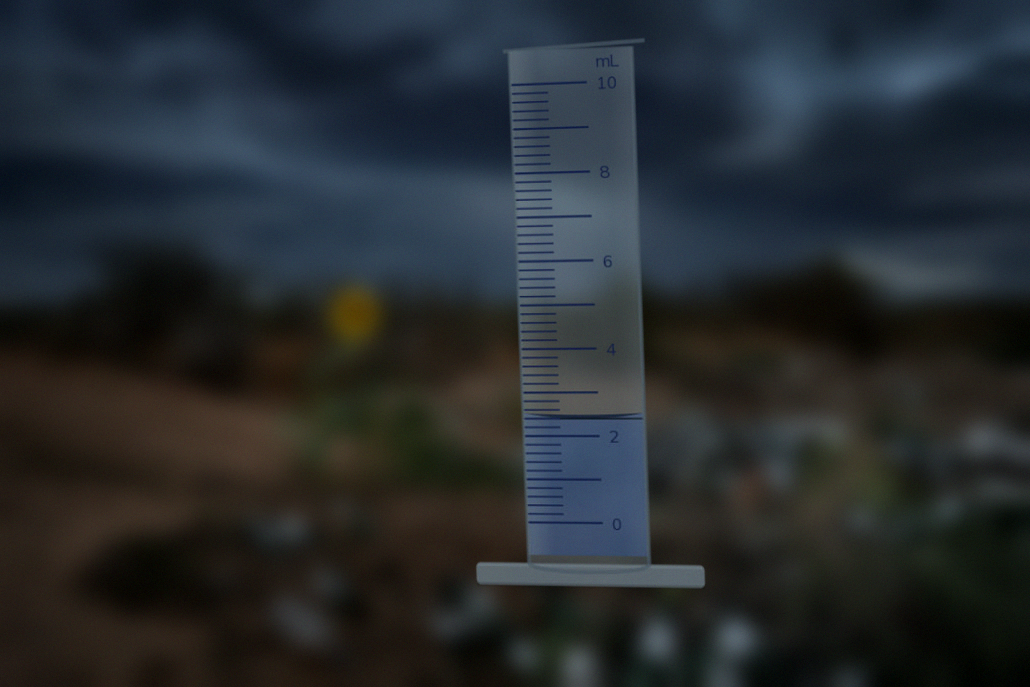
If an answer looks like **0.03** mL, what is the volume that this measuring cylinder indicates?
**2.4** mL
